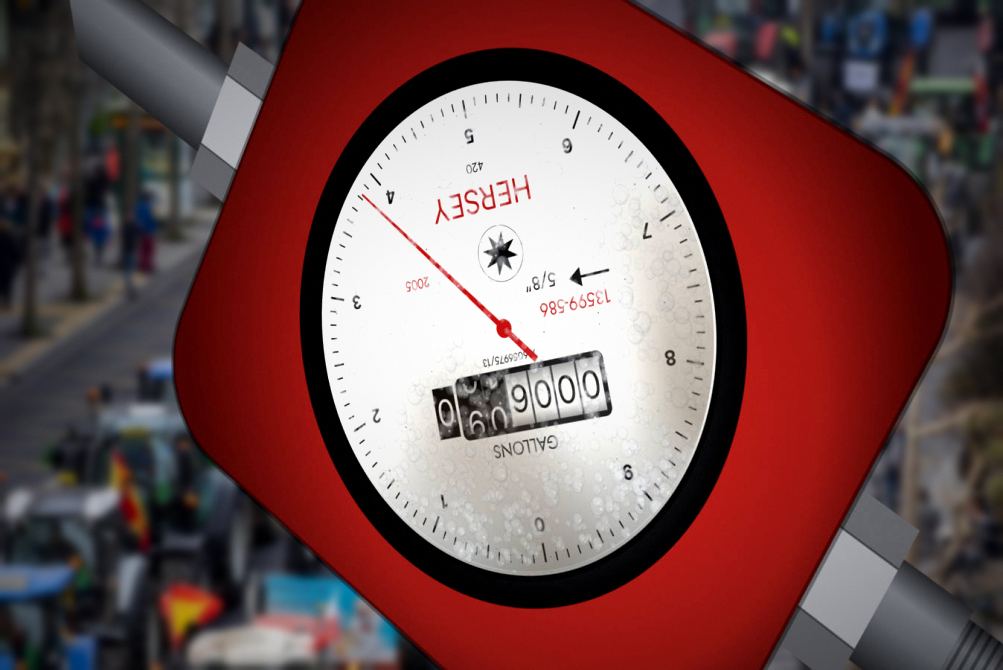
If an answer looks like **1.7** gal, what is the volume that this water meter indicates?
**6093.8** gal
